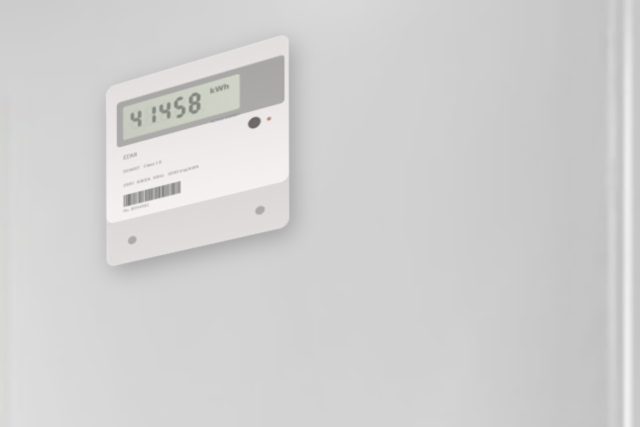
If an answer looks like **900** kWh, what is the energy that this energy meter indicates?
**41458** kWh
